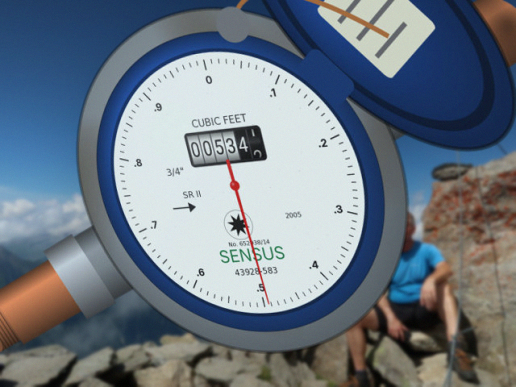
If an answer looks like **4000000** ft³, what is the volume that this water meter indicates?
**5341.49** ft³
